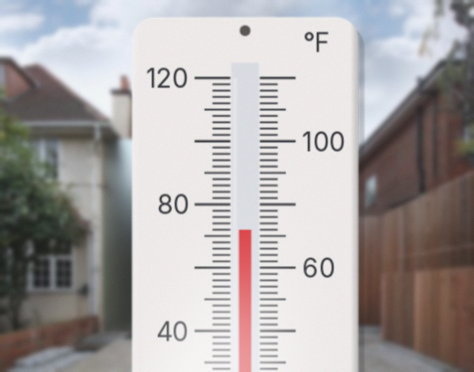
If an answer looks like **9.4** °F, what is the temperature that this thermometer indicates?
**72** °F
